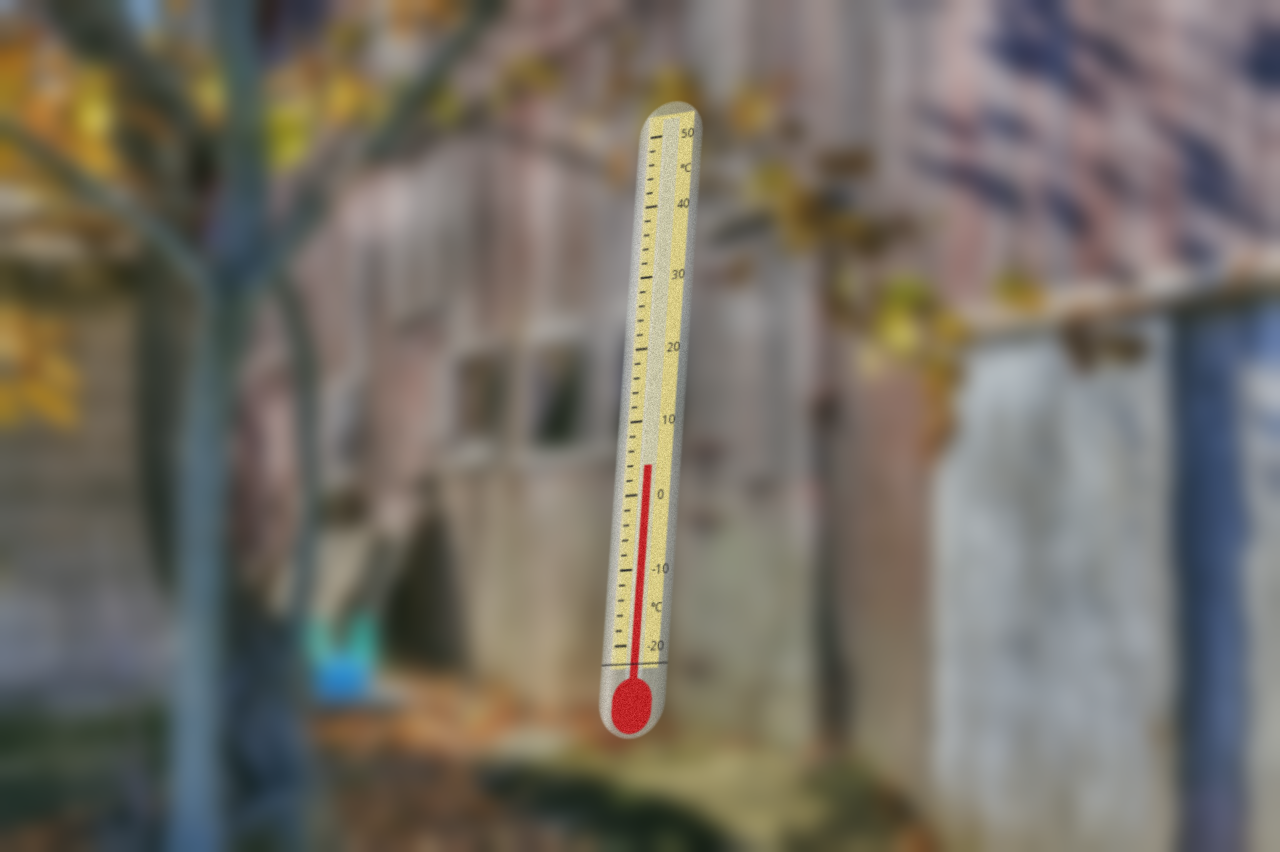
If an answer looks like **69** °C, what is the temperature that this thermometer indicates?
**4** °C
